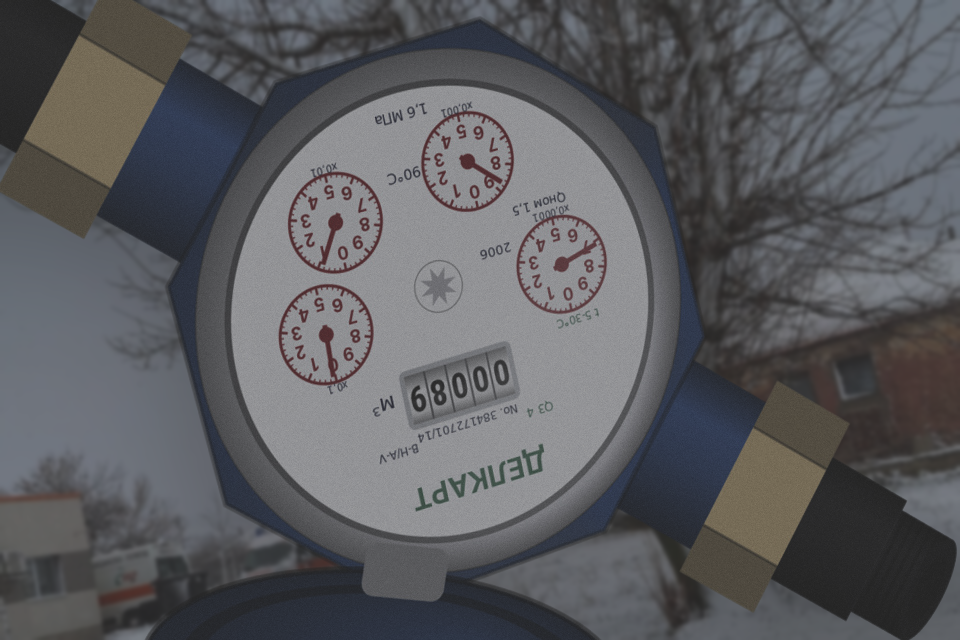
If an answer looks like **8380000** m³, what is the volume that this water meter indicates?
**89.0087** m³
